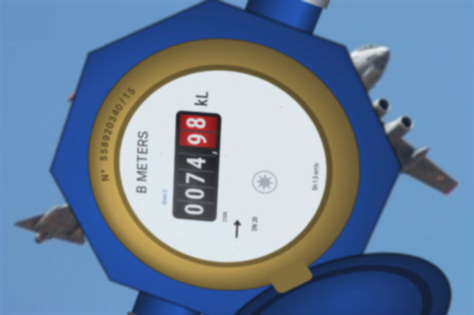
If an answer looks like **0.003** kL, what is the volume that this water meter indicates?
**74.98** kL
